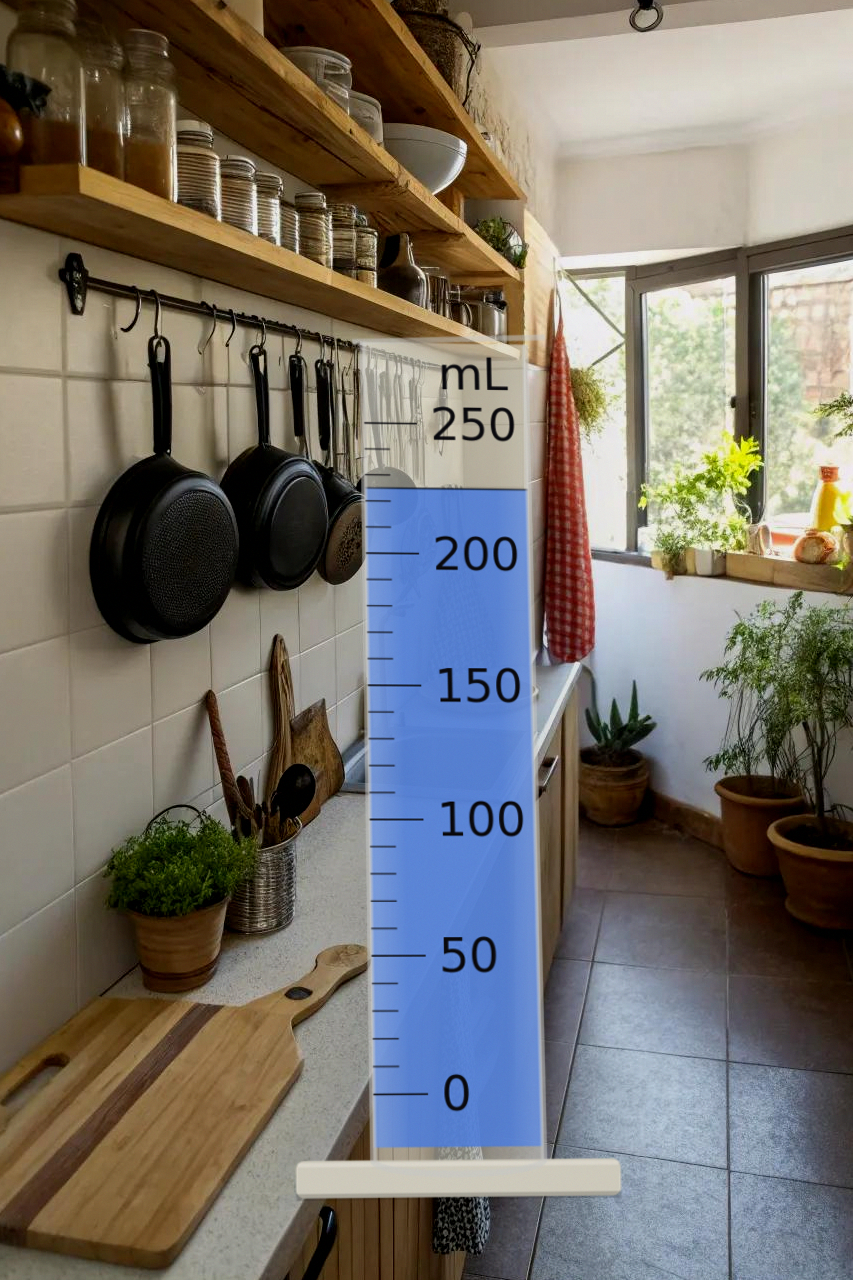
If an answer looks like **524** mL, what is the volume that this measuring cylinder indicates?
**225** mL
